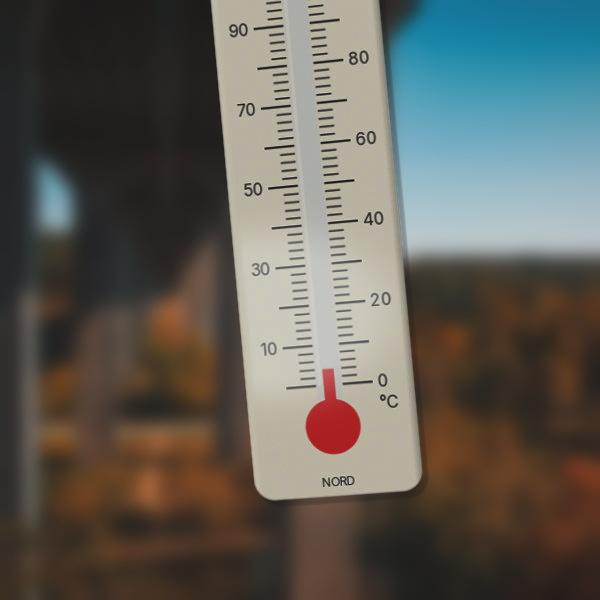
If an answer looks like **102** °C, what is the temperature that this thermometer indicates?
**4** °C
